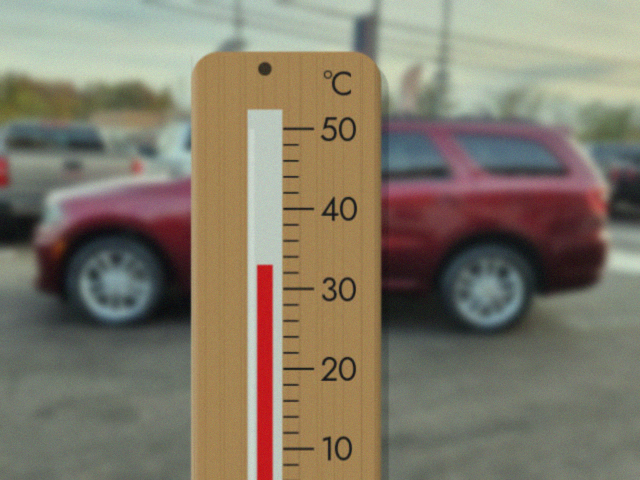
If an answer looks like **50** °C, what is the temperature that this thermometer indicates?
**33** °C
